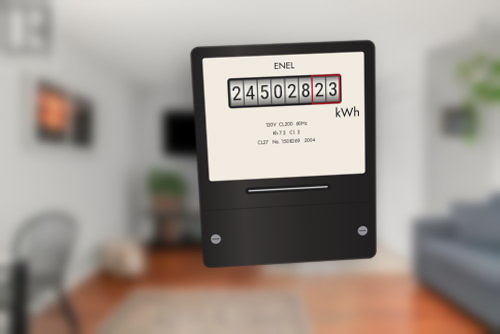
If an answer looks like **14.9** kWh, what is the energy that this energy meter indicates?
**245028.23** kWh
